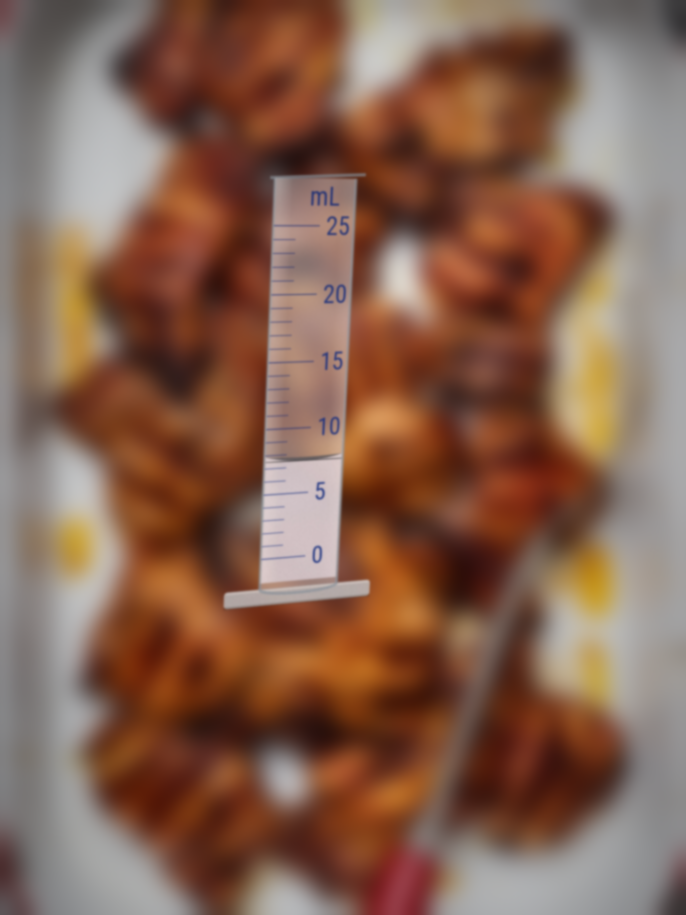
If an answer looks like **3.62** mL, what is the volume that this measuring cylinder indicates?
**7.5** mL
